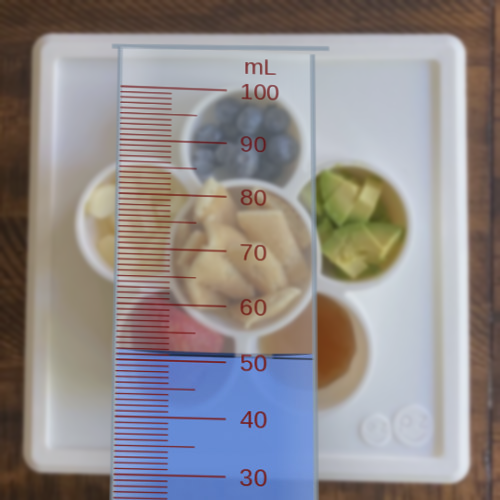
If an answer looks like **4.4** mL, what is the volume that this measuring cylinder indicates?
**51** mL
